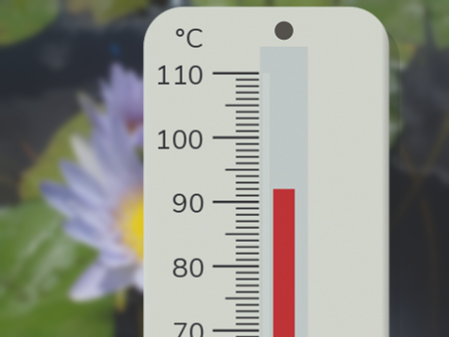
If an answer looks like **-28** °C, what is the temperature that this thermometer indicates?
**92** °C
